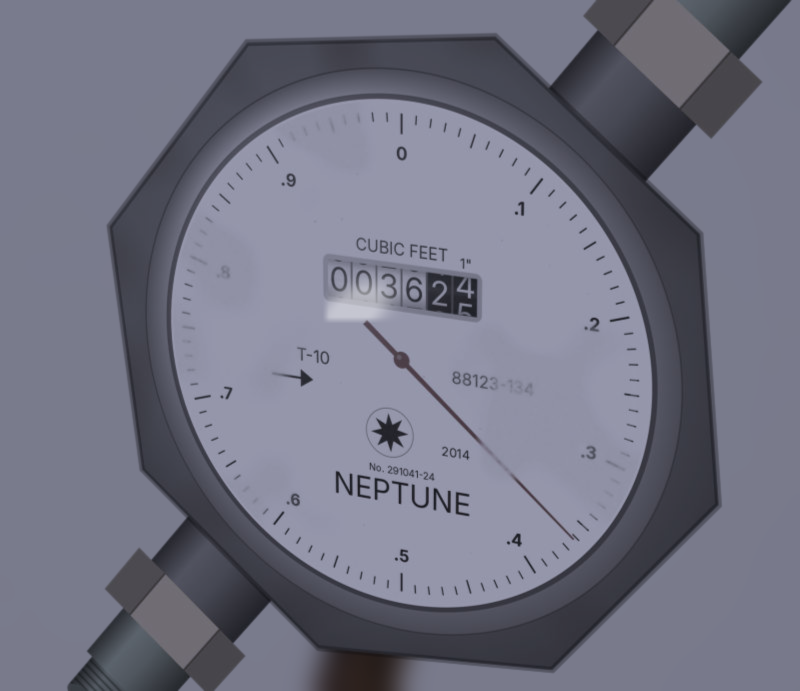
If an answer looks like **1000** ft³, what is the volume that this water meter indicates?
**3624.36** ft³
